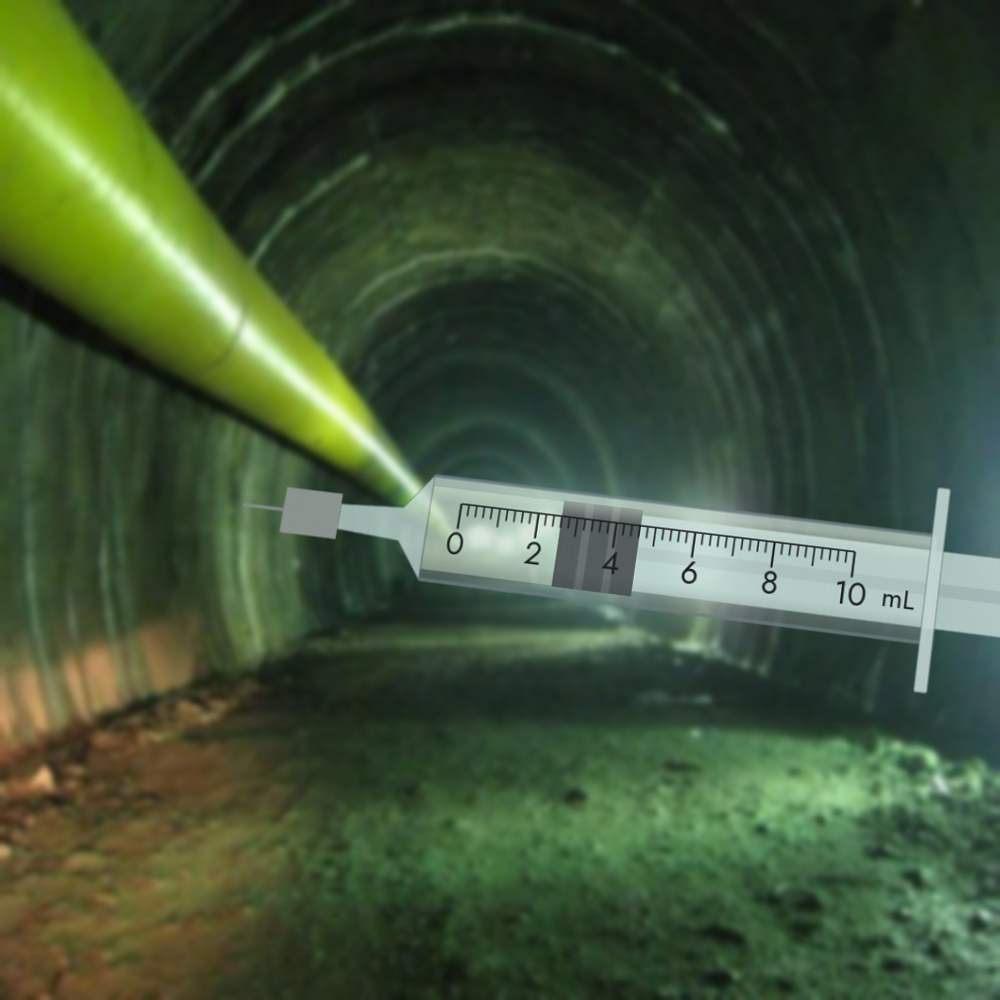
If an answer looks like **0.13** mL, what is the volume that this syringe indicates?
**2.6** mL
